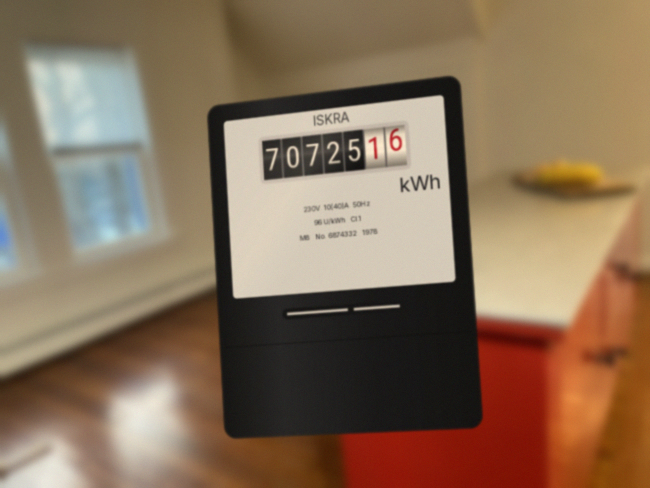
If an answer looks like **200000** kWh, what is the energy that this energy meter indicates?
**70725.16** kWh
